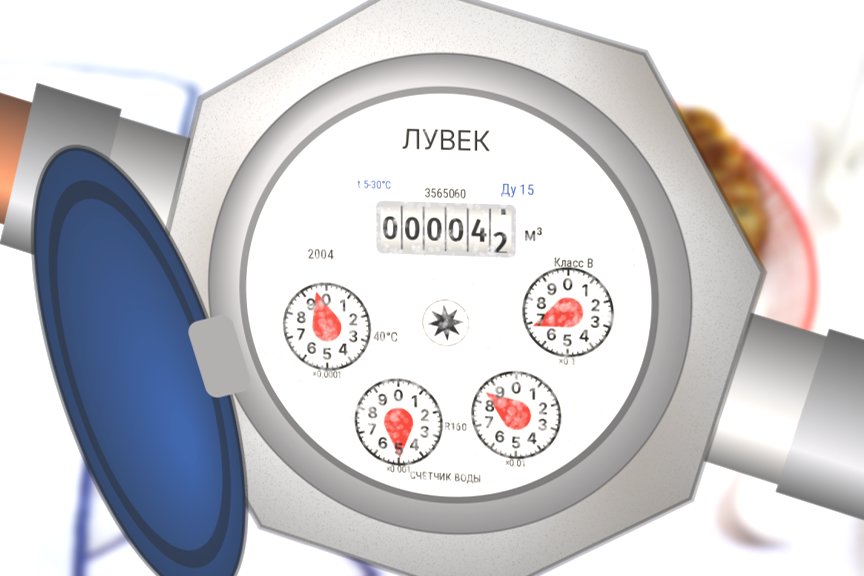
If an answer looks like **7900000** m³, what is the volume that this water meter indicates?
**41.6849** m³
